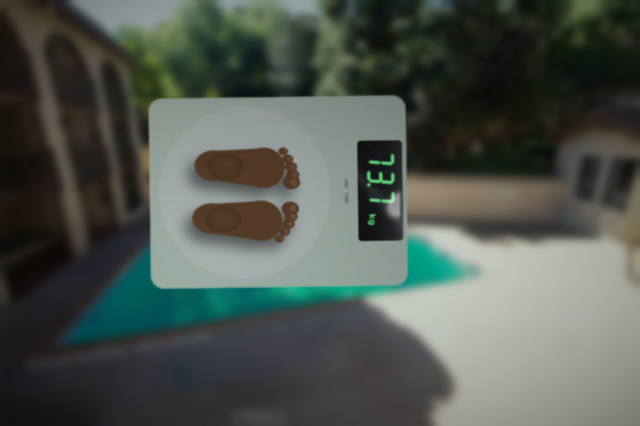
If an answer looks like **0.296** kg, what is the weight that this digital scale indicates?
**73.7** kg
